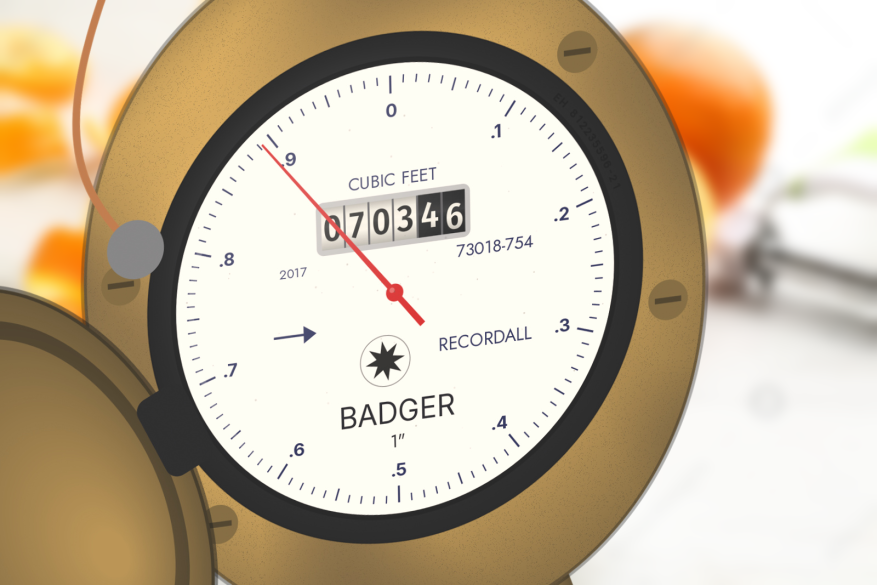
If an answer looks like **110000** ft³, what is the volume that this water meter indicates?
**70345.89** ft³
